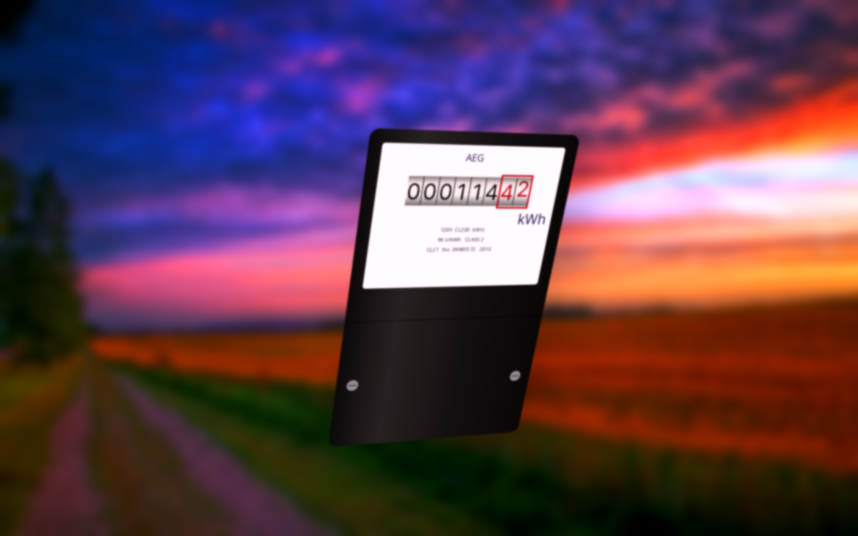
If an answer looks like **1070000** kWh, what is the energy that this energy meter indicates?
**114.42** kWh
